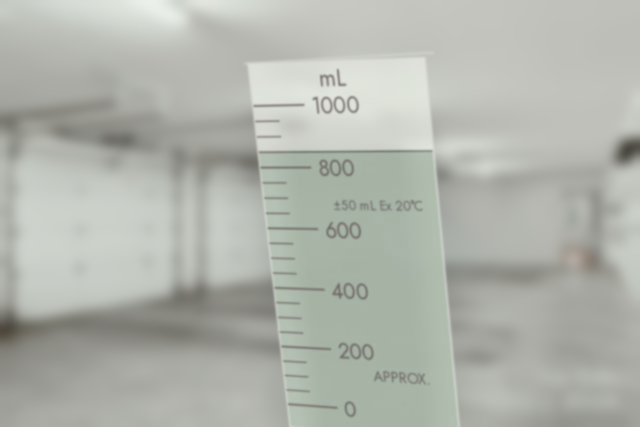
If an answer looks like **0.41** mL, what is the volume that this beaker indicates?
**850** mL
